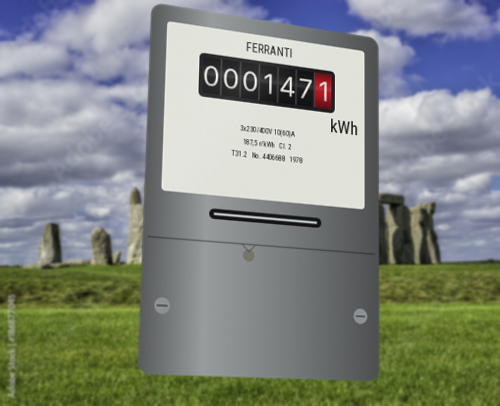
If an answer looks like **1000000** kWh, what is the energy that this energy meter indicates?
**147.1** kWh
